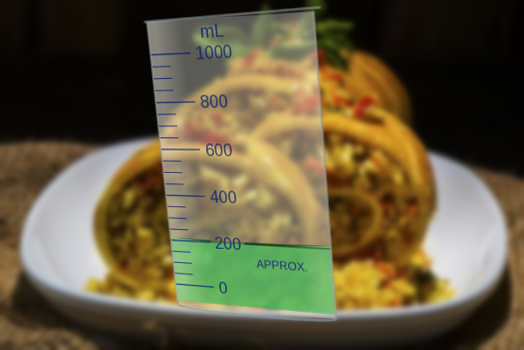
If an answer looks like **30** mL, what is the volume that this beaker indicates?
**200** mL
